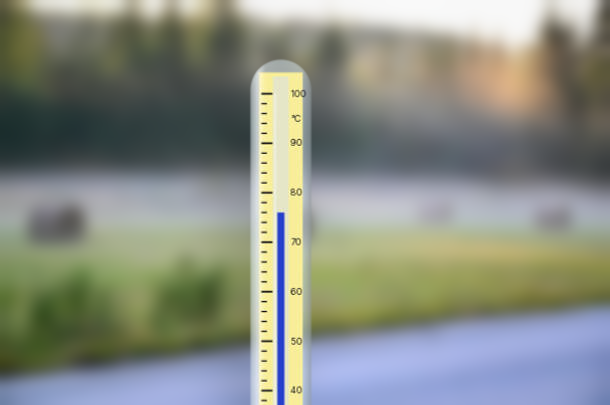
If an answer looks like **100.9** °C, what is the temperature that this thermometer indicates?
**76** °C
